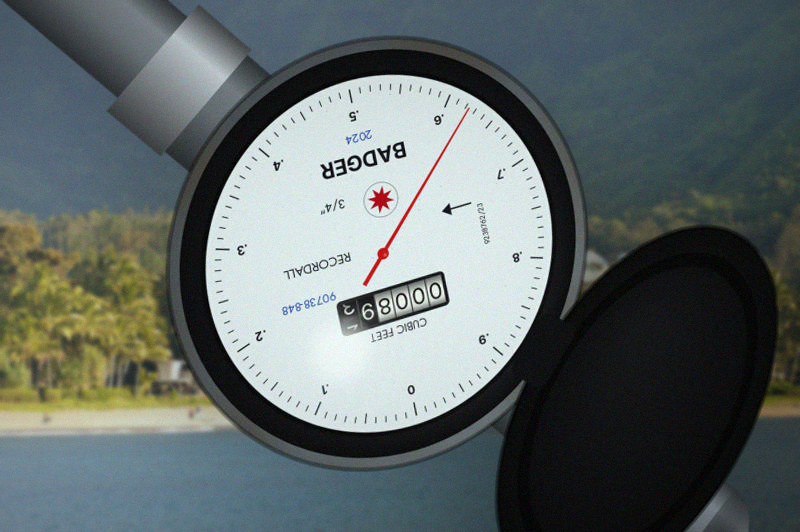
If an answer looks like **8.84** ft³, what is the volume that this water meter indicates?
**892.62** ft³
